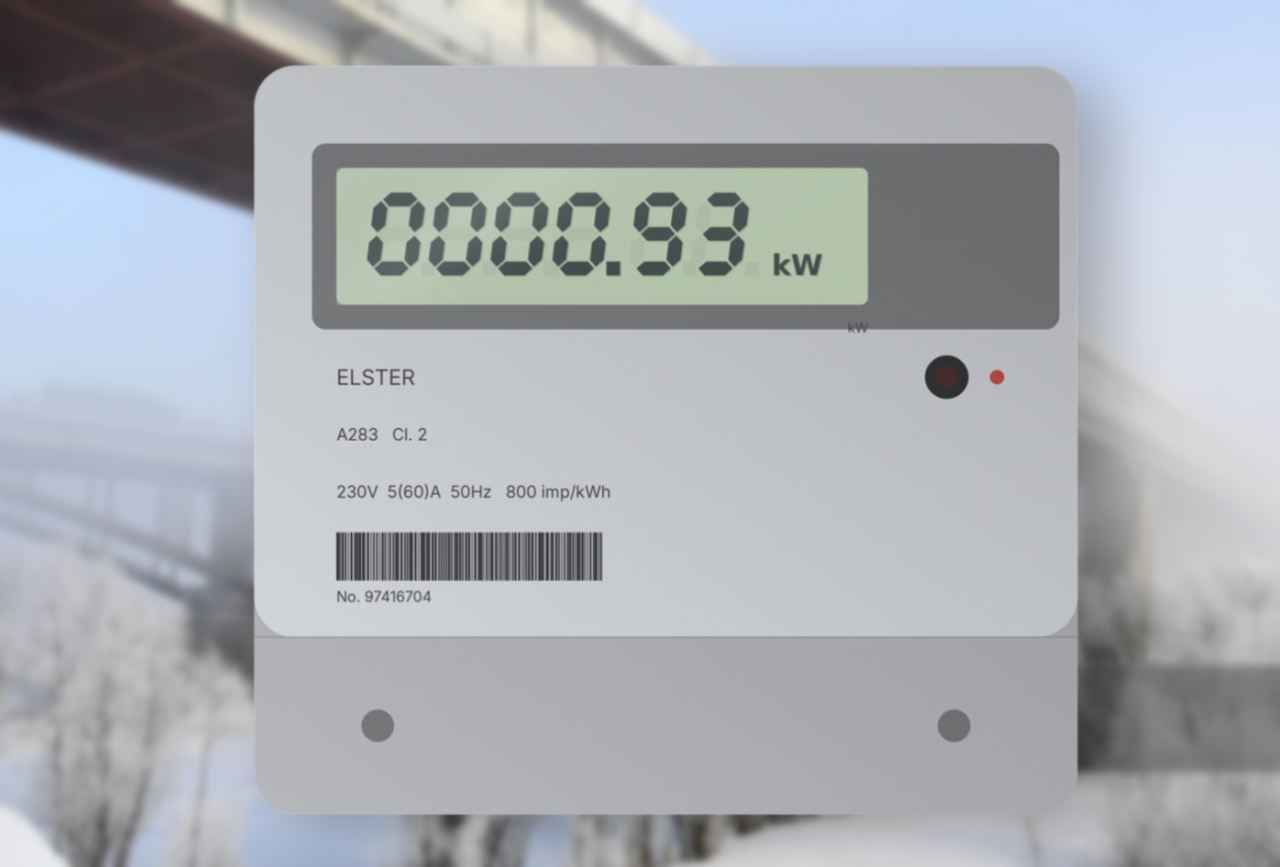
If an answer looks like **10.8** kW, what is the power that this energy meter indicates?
**0.93** kW
